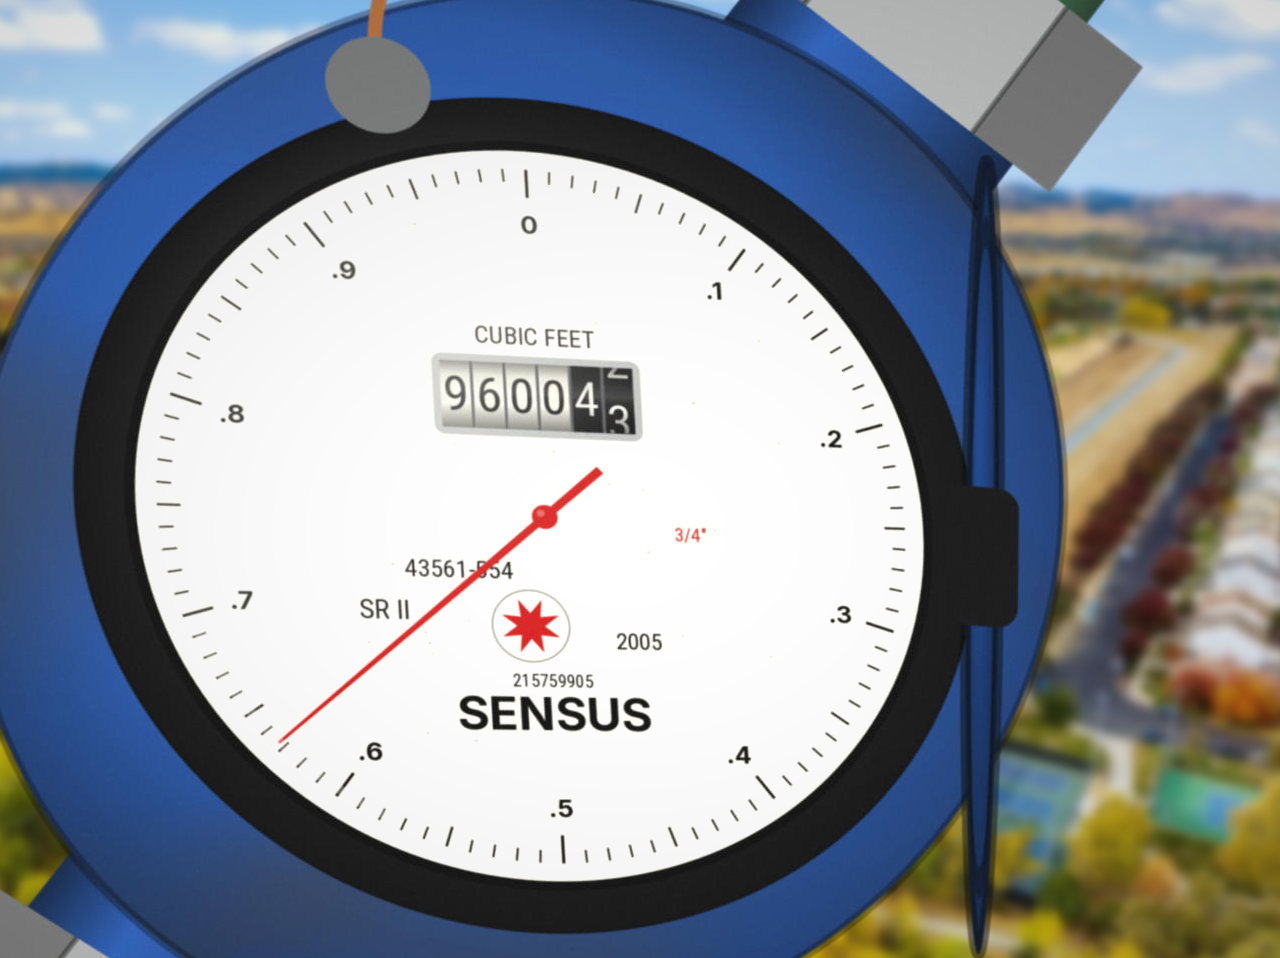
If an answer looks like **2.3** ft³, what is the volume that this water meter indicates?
**960042.63** ft³
